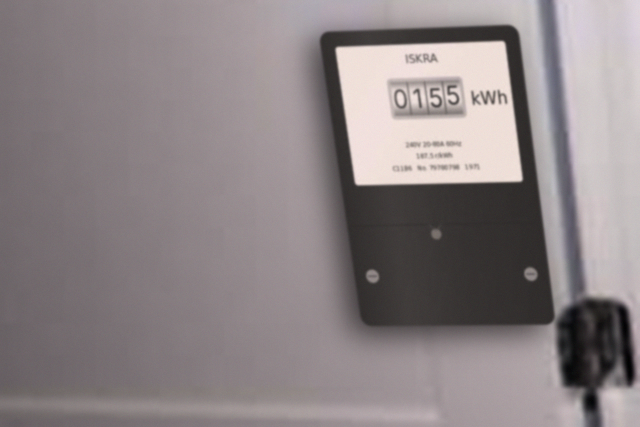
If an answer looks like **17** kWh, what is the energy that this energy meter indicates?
**155** kWh
